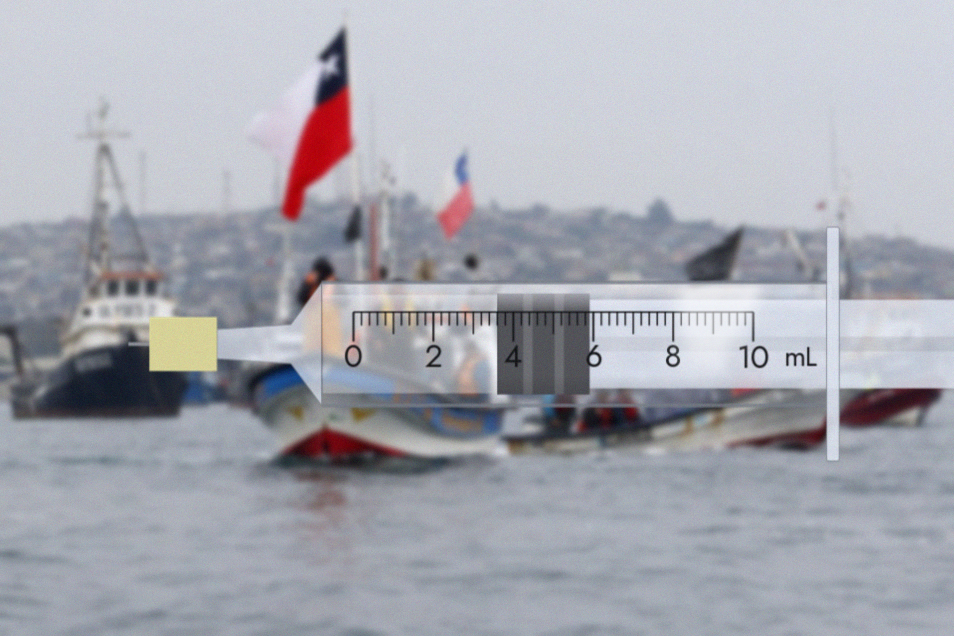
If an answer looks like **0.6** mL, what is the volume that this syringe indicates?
**3.6** mL
